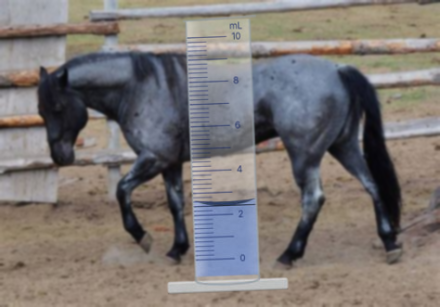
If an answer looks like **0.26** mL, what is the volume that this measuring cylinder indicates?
**2.4** mL
